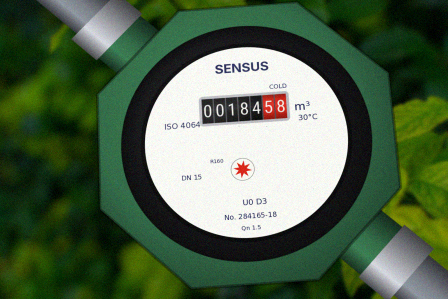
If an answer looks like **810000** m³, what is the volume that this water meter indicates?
**184.58** m³
